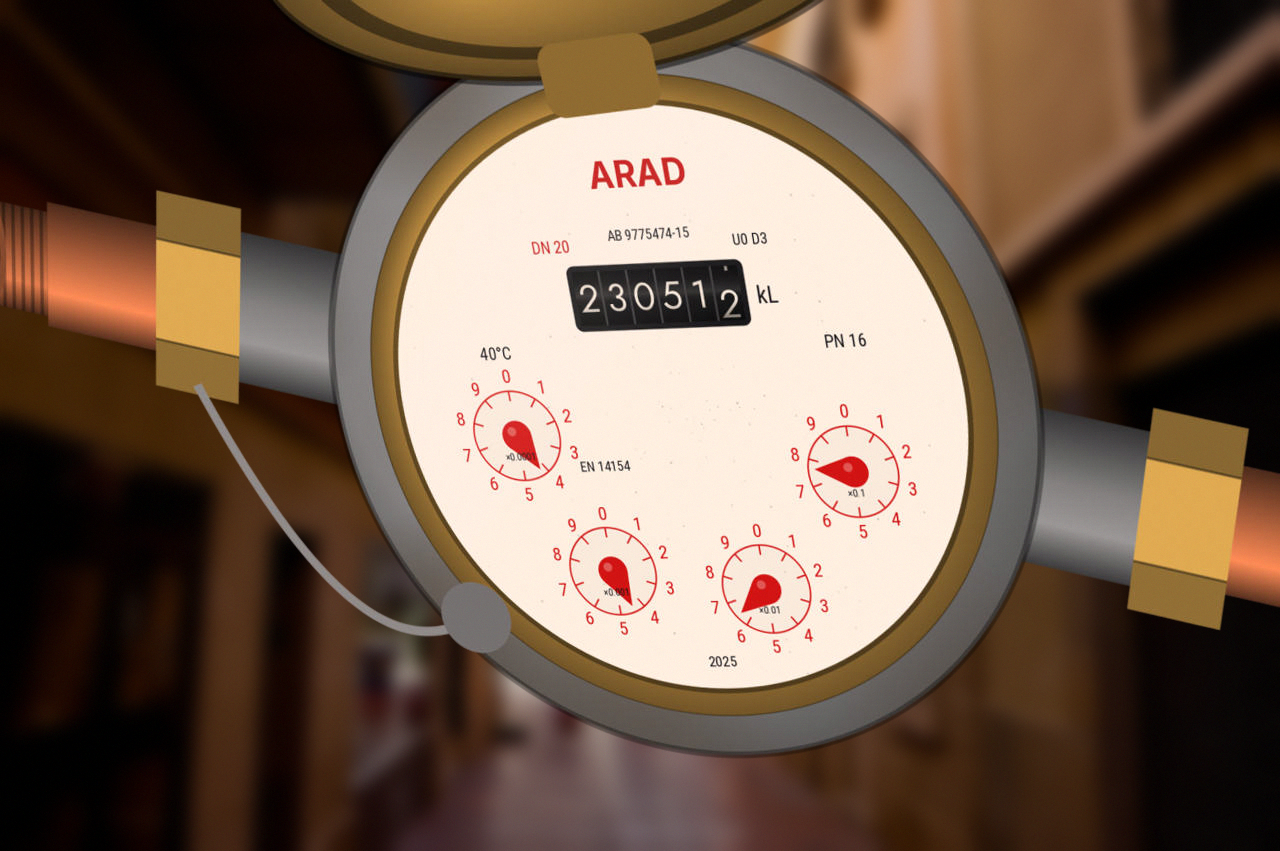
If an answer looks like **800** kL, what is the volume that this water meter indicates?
**230511.7644** kL
